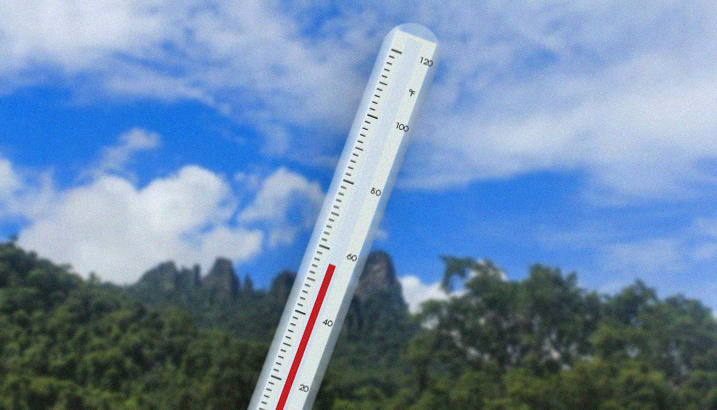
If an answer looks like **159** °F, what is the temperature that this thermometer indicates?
**56** °F
